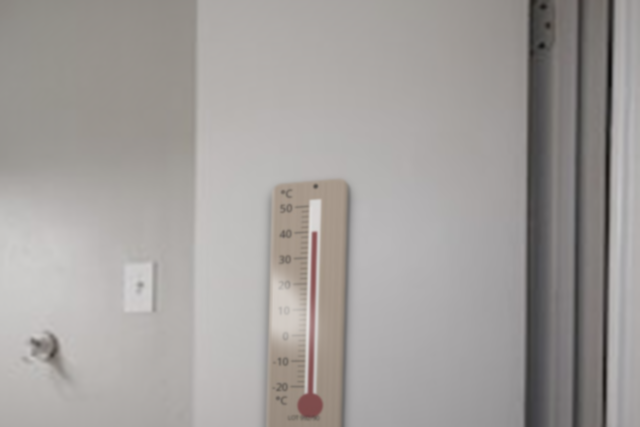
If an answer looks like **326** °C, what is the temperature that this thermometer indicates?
**40** °C
